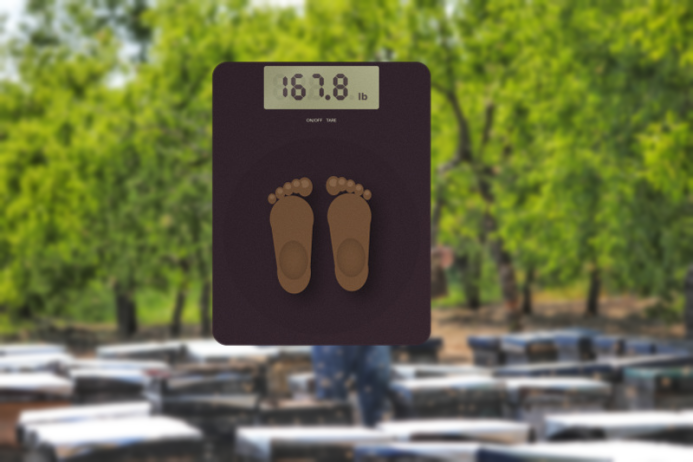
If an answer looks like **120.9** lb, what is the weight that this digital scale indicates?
**167.8** lb
